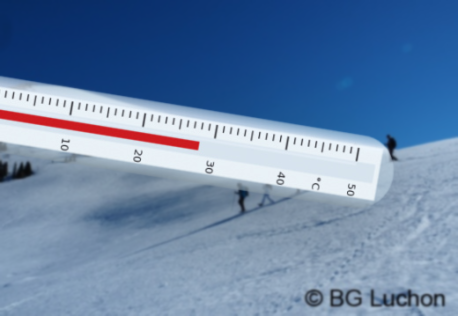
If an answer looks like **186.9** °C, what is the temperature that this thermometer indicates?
**28** °C
